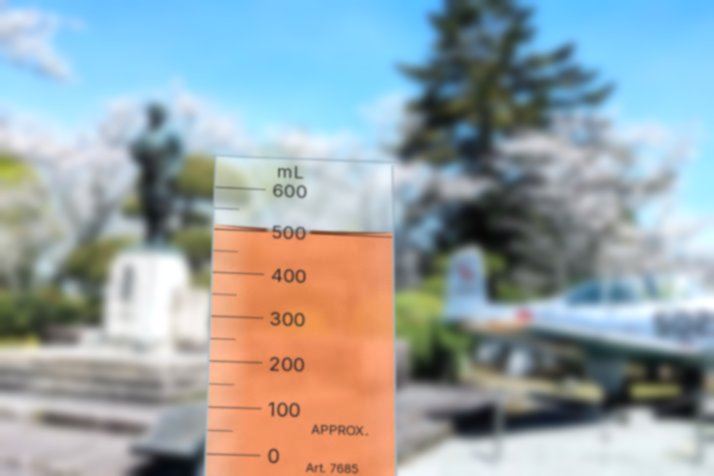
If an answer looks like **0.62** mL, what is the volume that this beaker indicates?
**500** mL
